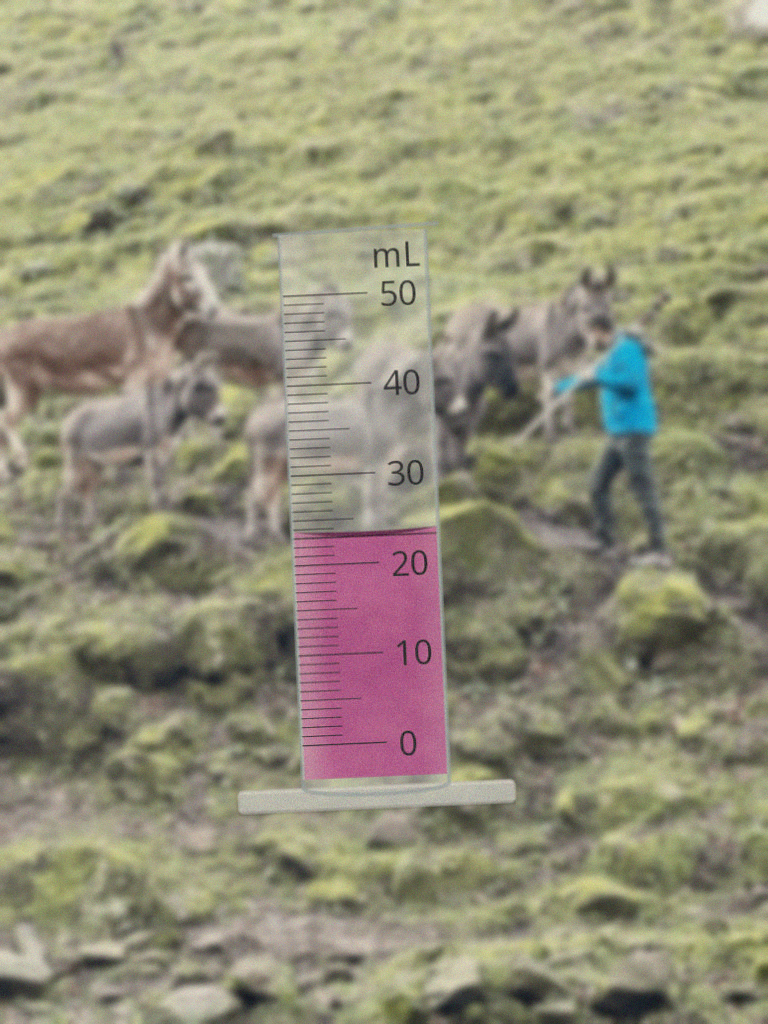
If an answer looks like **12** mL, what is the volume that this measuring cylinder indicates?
**23** mL
